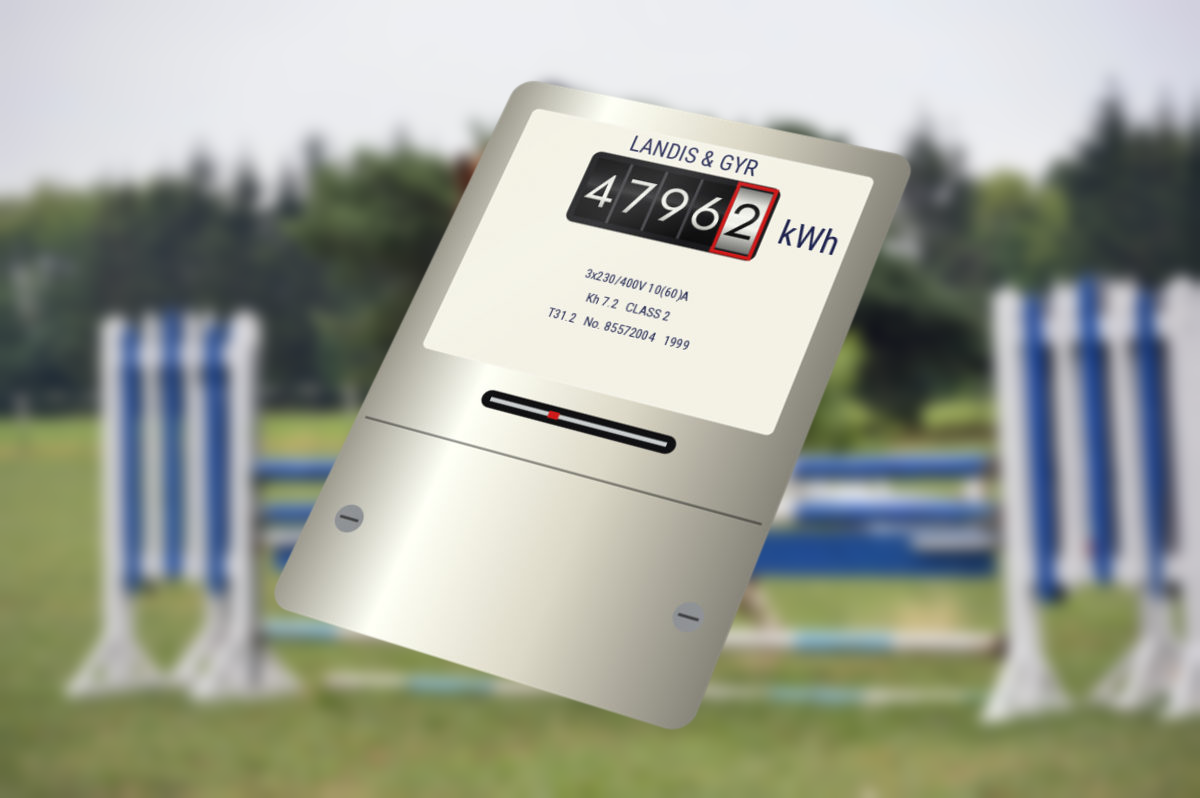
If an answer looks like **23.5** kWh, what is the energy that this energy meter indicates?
**4796.2** kWh
